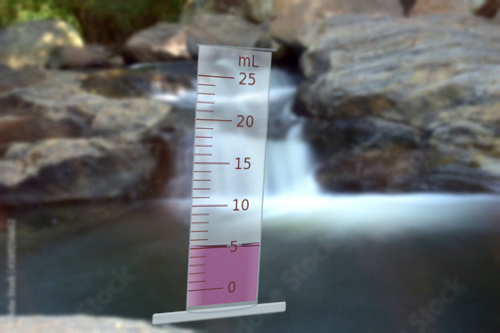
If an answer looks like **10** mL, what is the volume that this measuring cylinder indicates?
**5** mL
